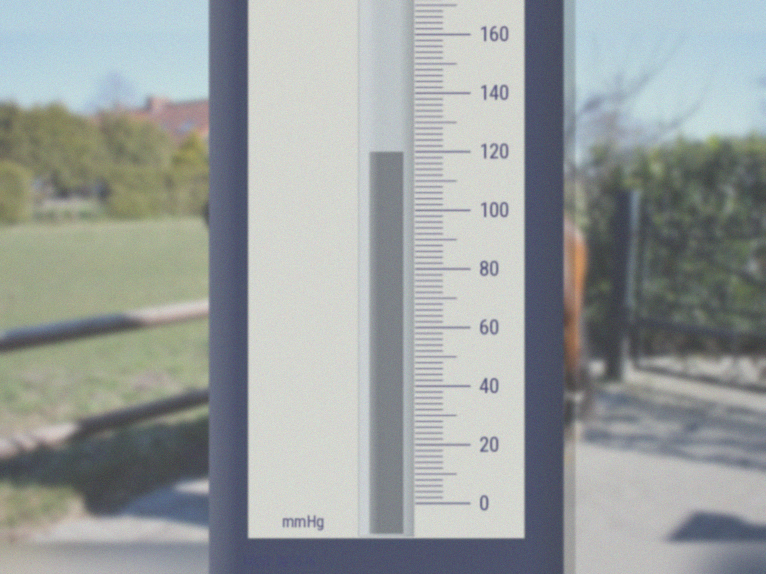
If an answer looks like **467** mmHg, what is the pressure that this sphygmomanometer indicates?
**120** mmHg
